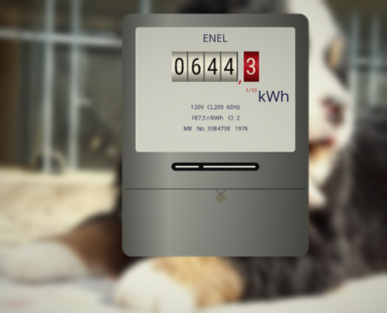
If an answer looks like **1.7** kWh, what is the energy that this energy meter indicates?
**644.3** kWh
